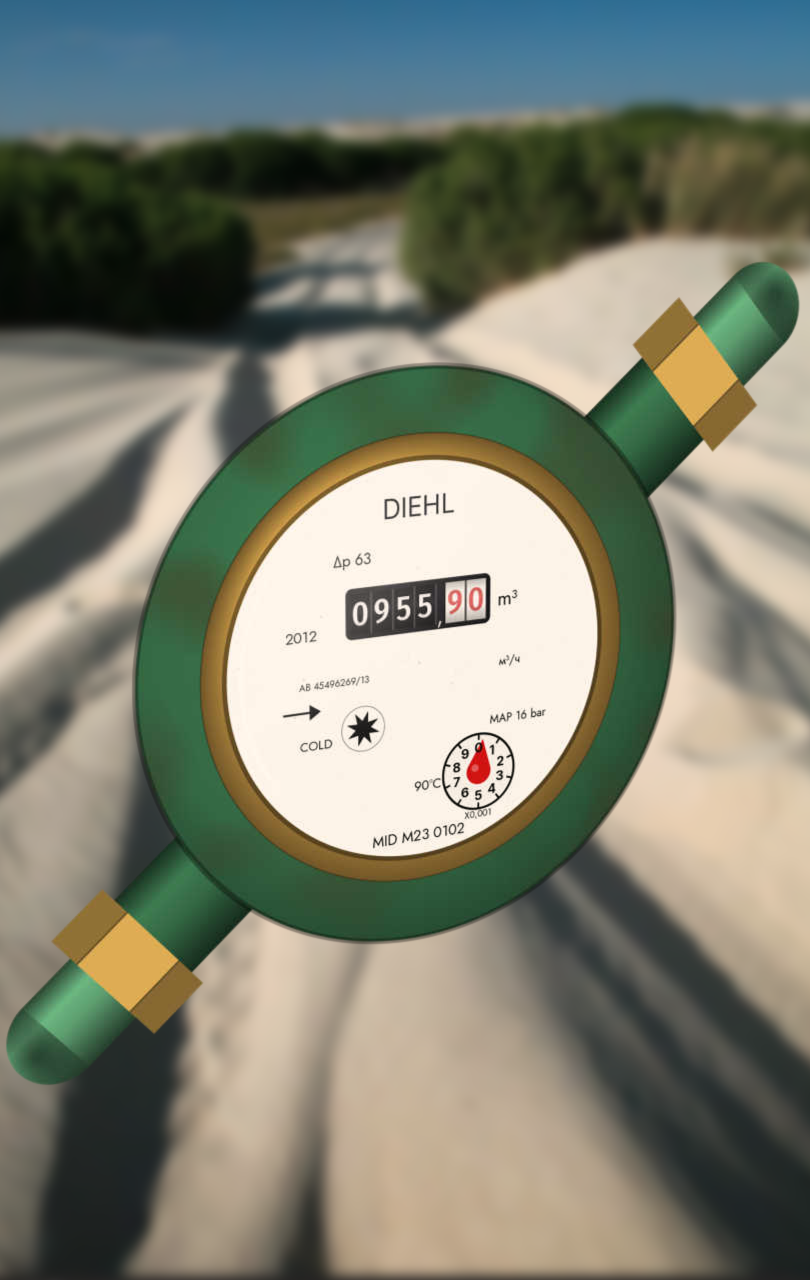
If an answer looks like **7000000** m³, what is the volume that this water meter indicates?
**955.900** m³
